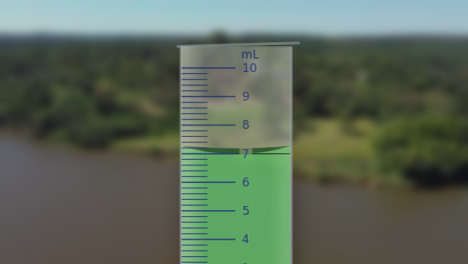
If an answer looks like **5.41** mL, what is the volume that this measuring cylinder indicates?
**7** mL
